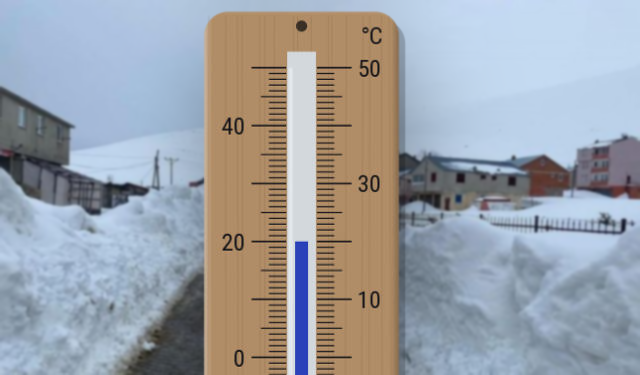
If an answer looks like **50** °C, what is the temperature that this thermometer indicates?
**20** °C
